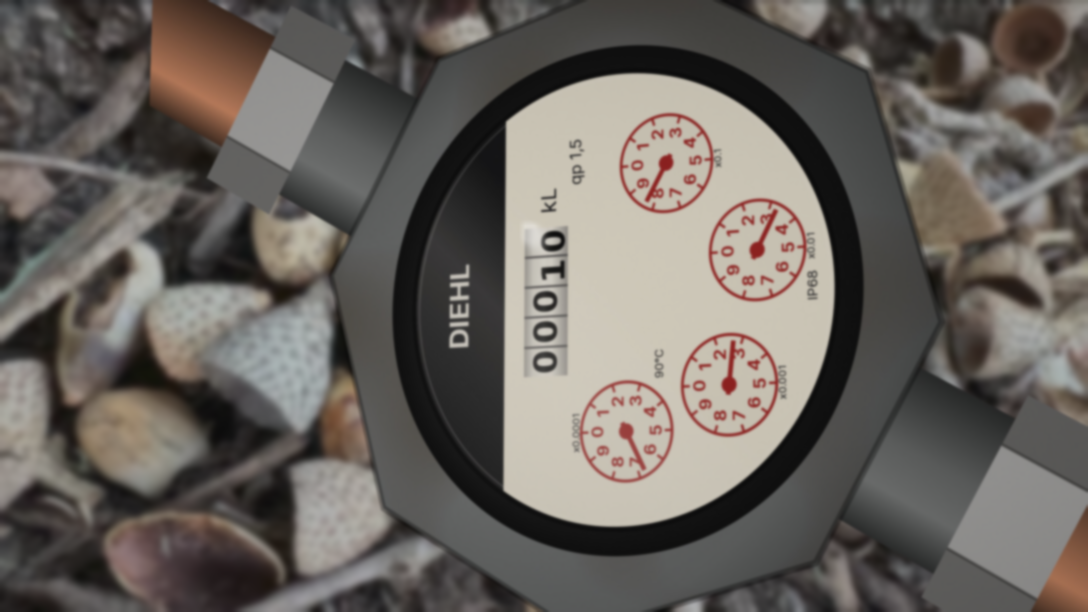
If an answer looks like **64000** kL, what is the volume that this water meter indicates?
**9.8326** kL
